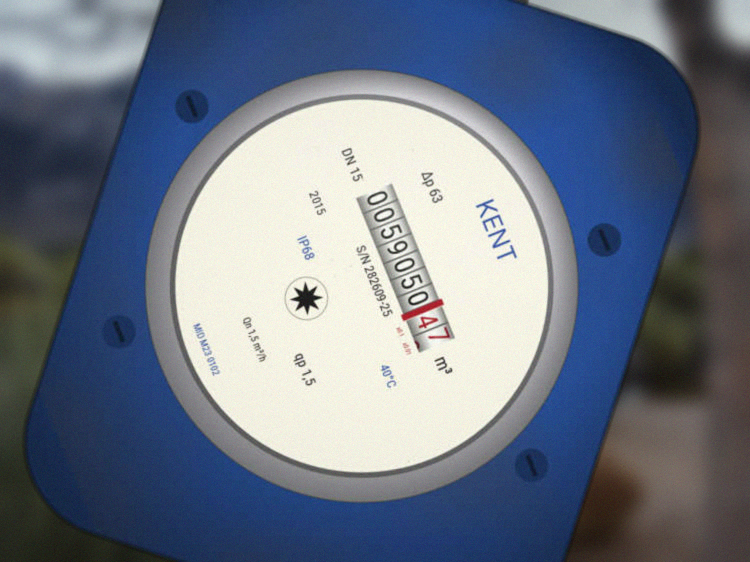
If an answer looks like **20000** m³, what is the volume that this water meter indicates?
**59050.47** m³
